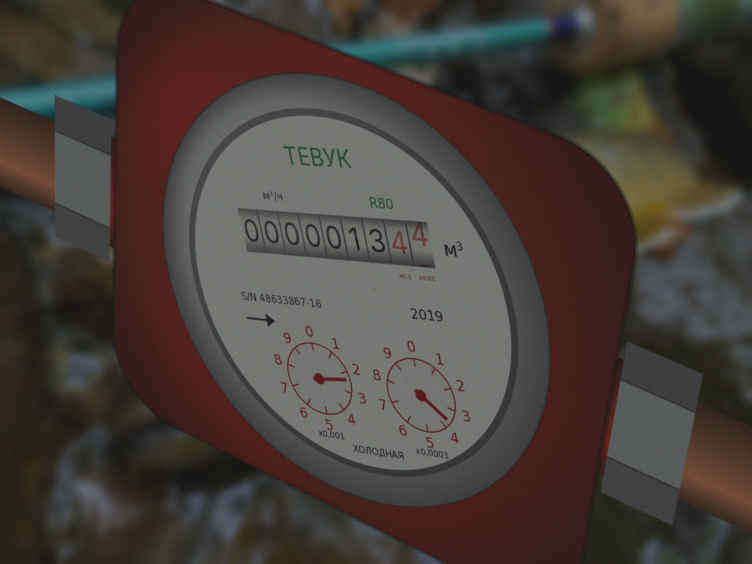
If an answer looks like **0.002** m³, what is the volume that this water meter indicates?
**13.4423** m³
